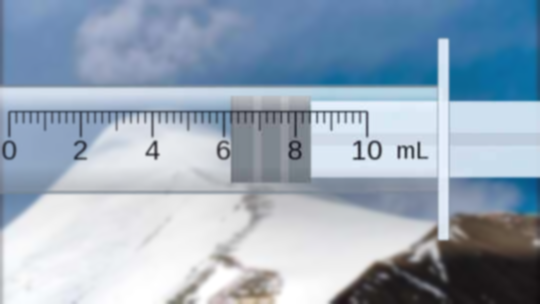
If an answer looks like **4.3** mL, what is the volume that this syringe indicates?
**6.2** mL
